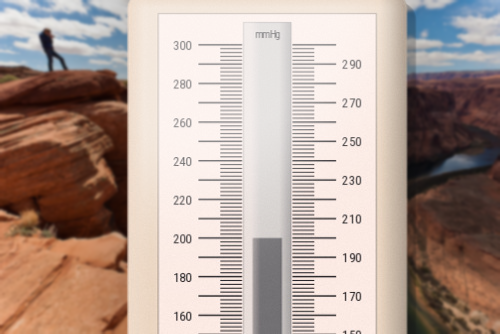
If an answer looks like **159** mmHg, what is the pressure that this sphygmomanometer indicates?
**200** mmHg
